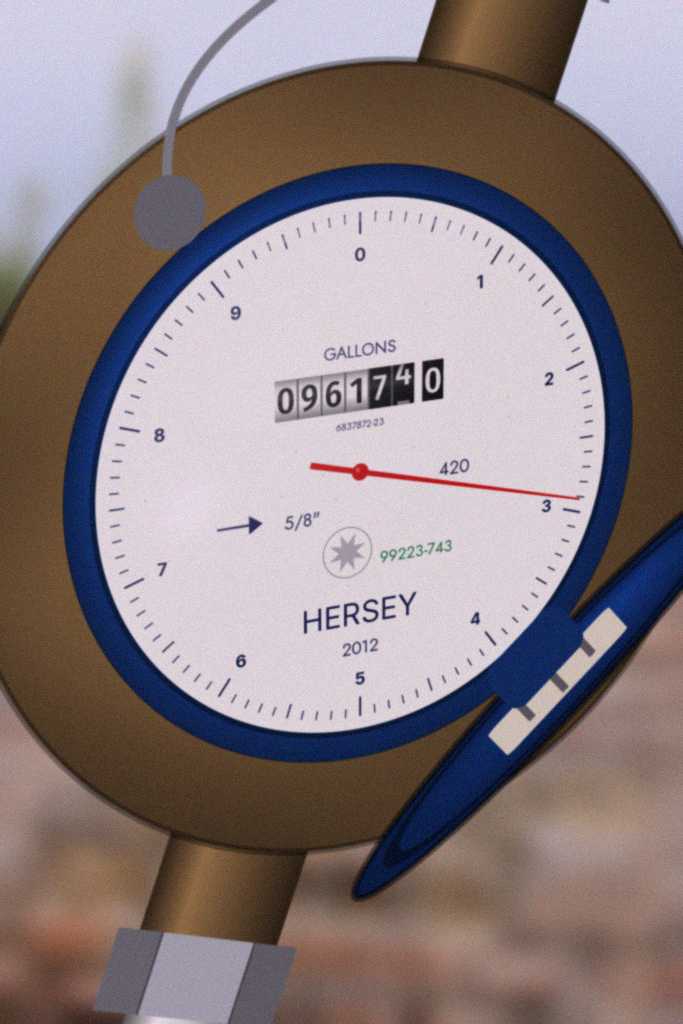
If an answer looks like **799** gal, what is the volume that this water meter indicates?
**961742.9** gal
